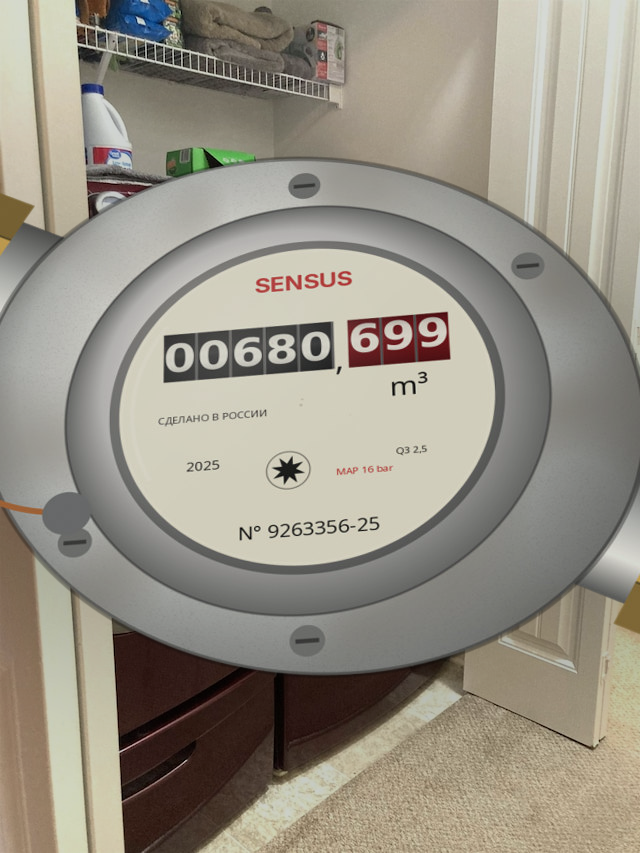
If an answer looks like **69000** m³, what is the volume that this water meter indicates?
**680.699** m³
